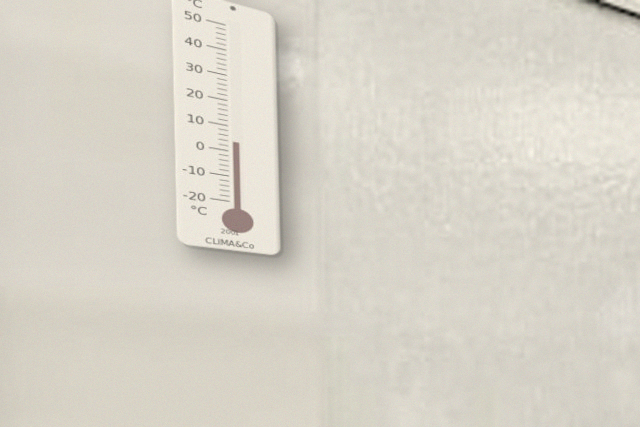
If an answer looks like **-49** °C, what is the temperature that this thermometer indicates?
**4** °C
